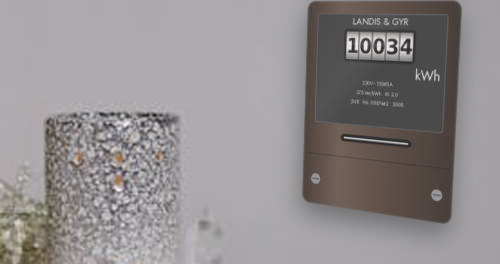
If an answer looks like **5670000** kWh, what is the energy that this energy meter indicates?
**10034** kWh
